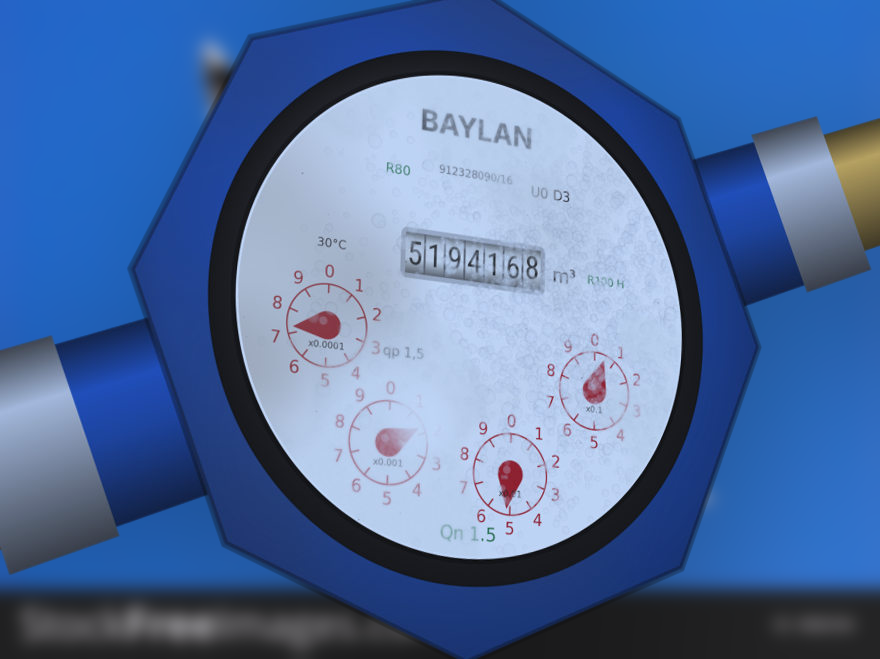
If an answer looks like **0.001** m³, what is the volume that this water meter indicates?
**5194168.0517** m³
